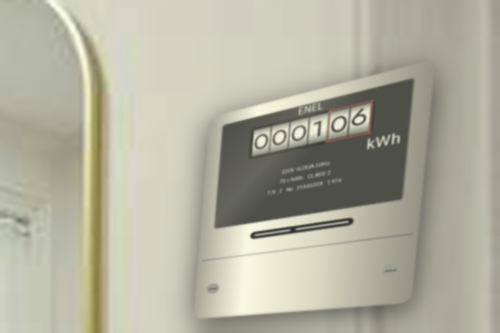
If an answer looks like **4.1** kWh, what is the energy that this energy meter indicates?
**1.06** kWh
